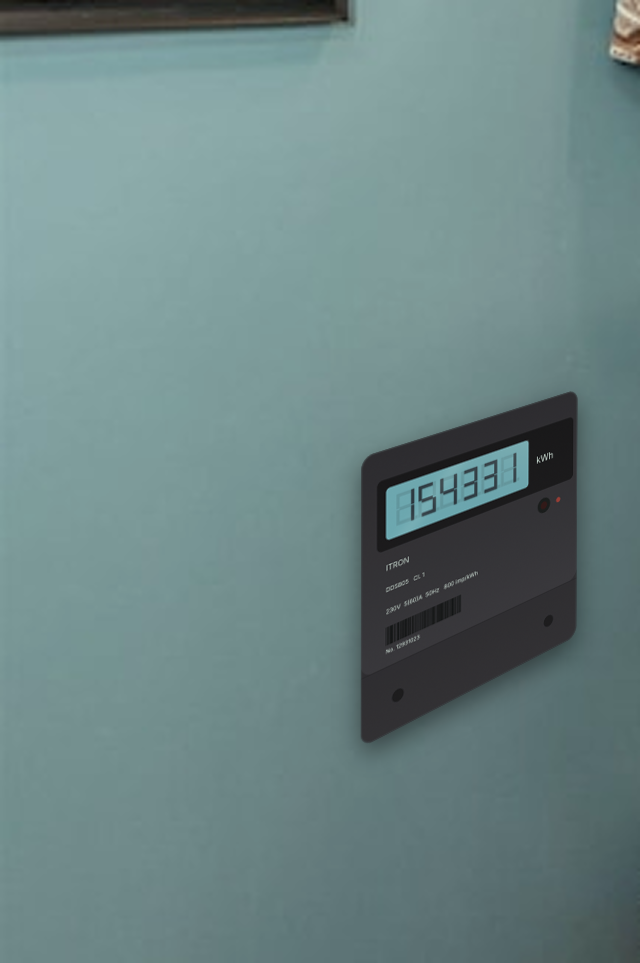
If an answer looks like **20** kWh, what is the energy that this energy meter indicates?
**154331** kWh
